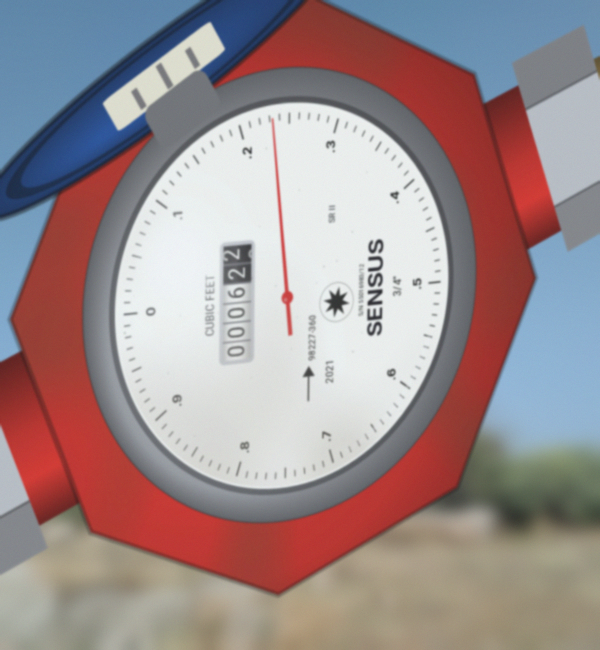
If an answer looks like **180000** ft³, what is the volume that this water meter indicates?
**622.23** ft³
